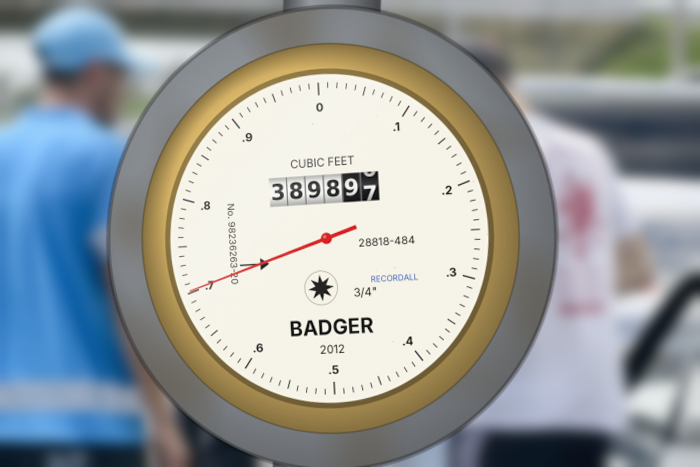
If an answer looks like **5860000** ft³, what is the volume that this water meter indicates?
**389896.70** ft³
